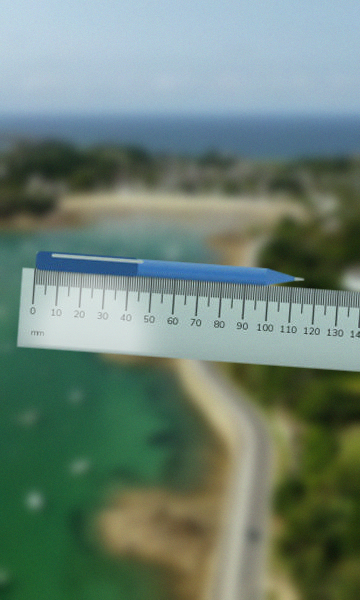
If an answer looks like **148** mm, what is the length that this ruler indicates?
**115** mm
